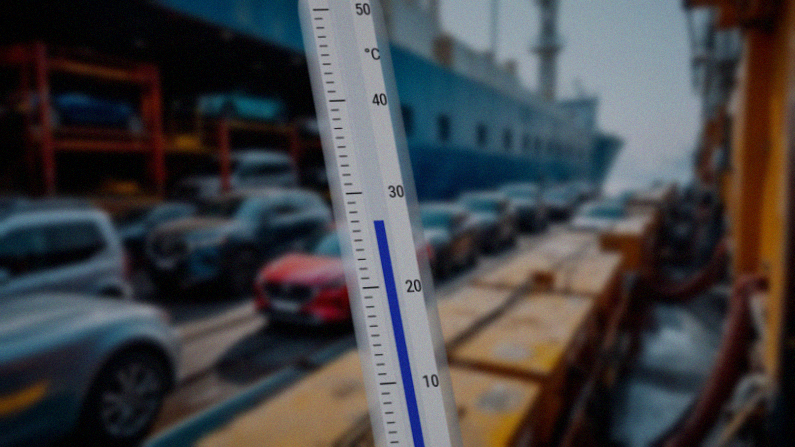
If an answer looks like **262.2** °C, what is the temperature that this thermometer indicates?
**27** °C
